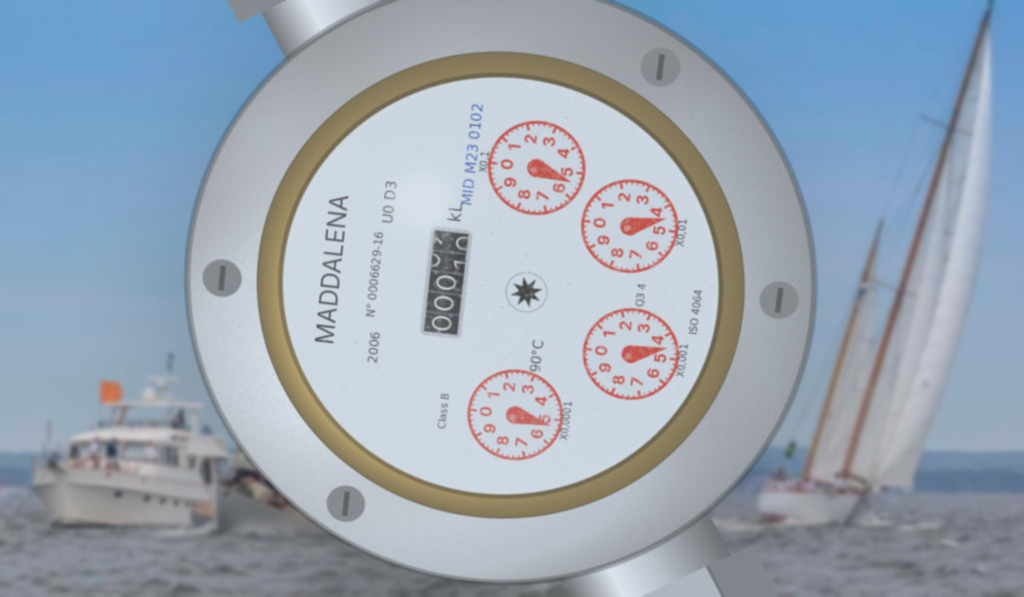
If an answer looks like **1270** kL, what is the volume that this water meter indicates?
**9.5445** kL
